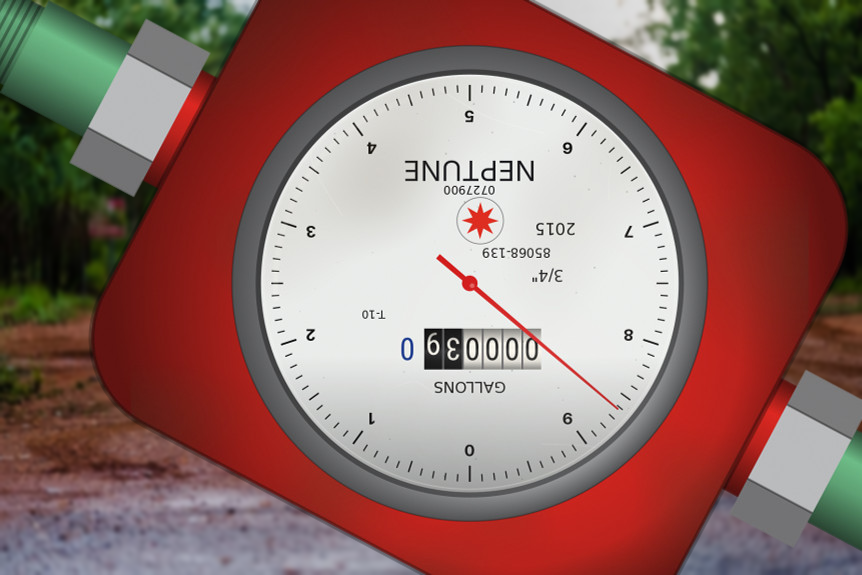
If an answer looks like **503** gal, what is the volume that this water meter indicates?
**388.6** gal
